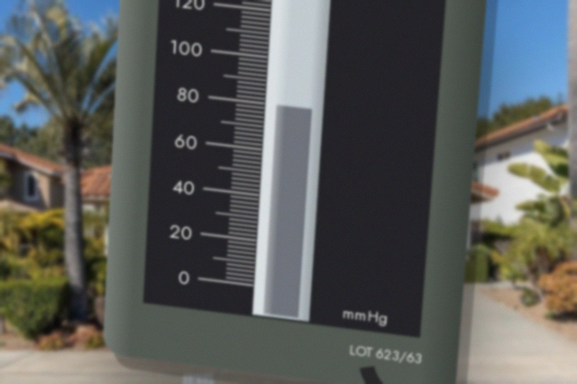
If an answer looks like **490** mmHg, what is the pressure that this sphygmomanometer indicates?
**80** mmHg
